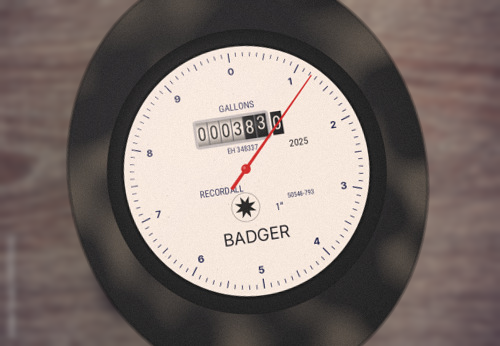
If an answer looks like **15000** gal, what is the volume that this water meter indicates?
**3831.2** gal
